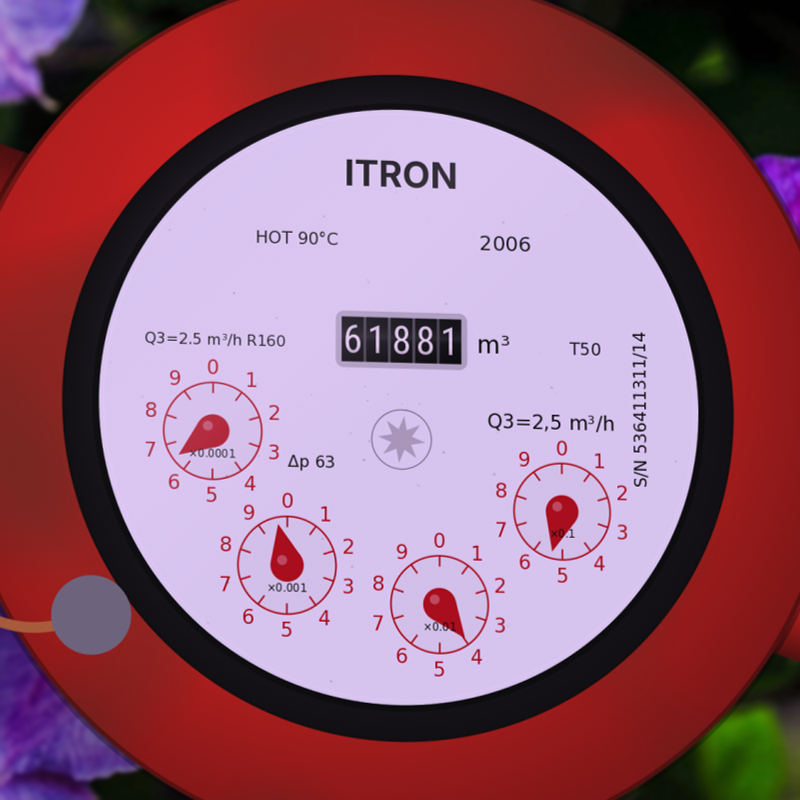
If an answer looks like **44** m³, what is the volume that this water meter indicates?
**61881.5396** m³
